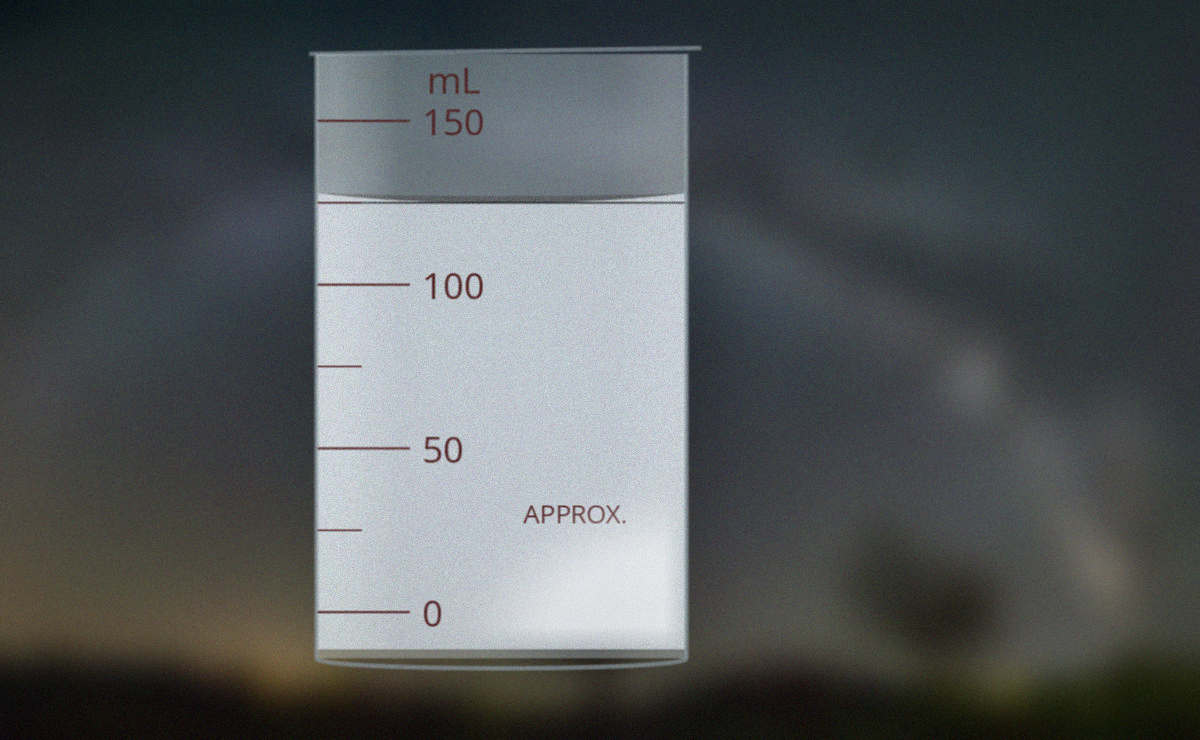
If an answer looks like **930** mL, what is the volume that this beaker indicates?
**125** mL
